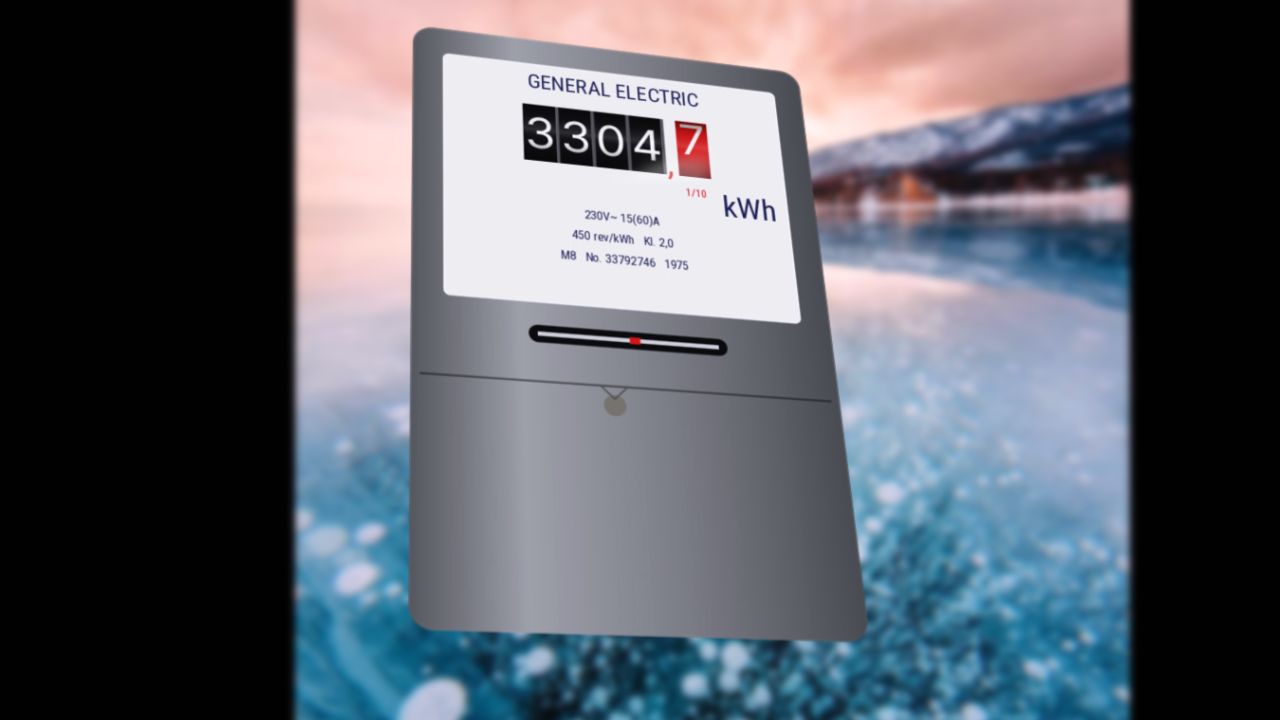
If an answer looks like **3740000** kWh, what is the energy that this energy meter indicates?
**3304.7** kWh
